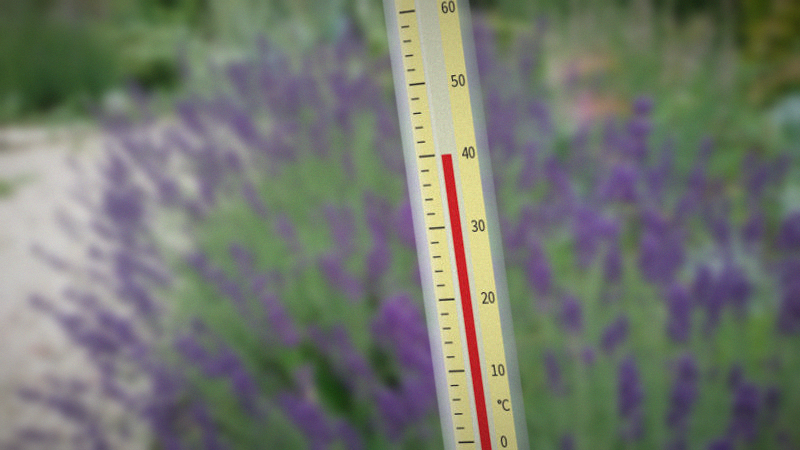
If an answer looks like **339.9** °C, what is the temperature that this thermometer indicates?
**40** °C
